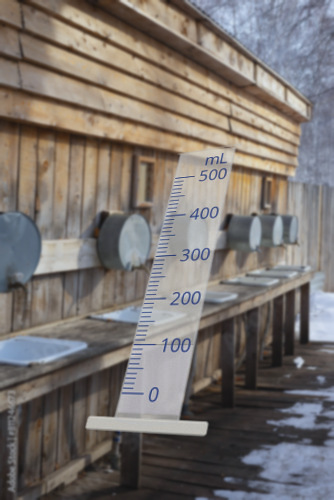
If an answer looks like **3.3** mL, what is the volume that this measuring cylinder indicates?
**100** mL
